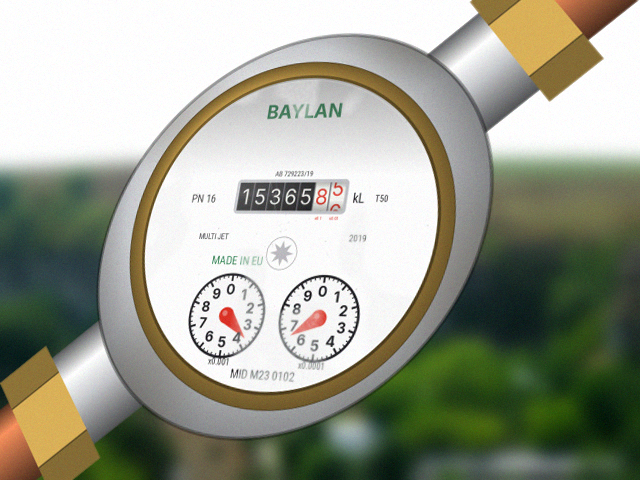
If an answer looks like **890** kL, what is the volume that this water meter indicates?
**15365.8536** kL
